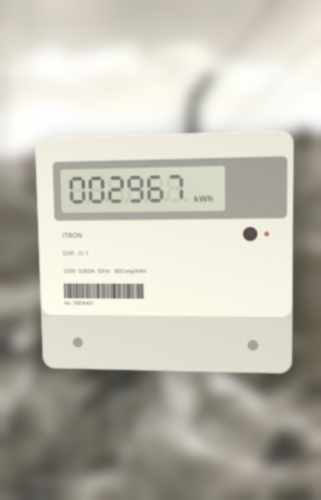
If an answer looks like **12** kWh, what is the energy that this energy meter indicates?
**2967** kWh
